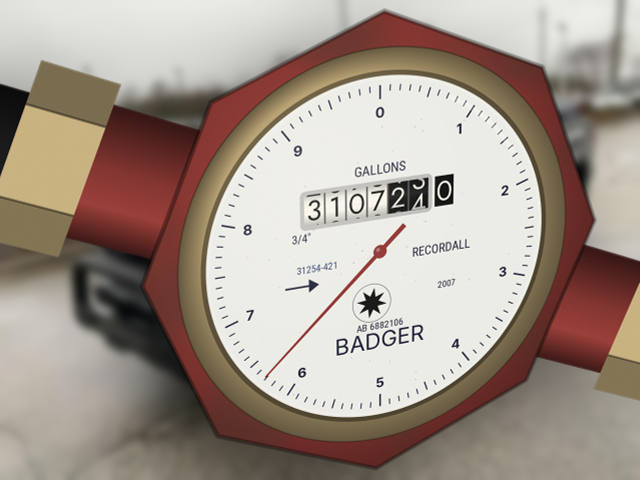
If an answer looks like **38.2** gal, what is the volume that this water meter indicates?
**3107236.3** gal
